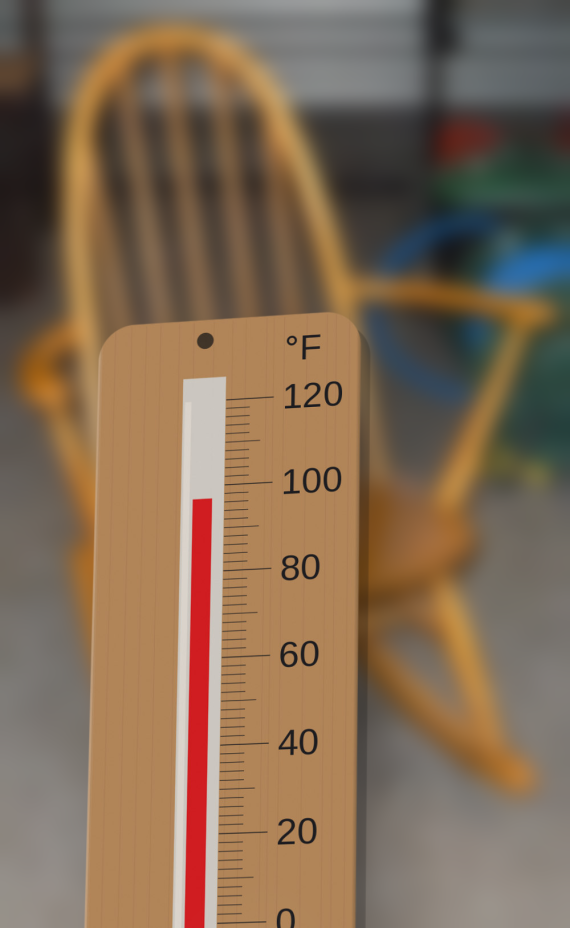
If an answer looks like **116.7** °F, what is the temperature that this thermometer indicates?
**97** °F
